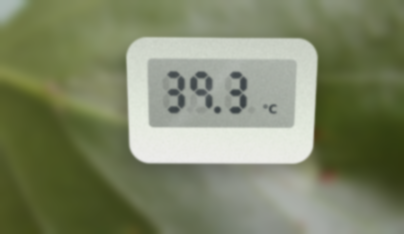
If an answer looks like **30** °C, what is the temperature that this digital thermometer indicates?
**39.3** °C
